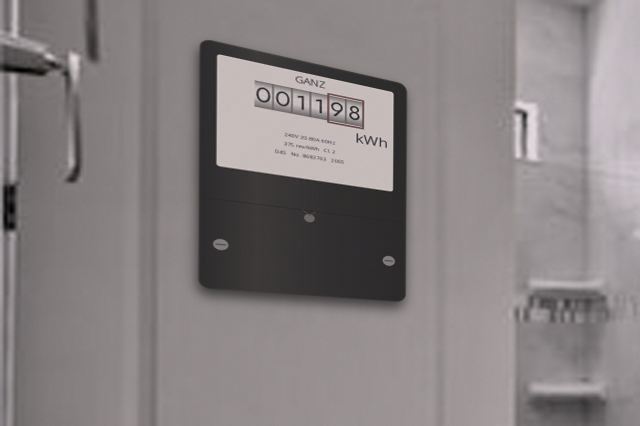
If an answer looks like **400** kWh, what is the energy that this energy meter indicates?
**11.98** kWh
